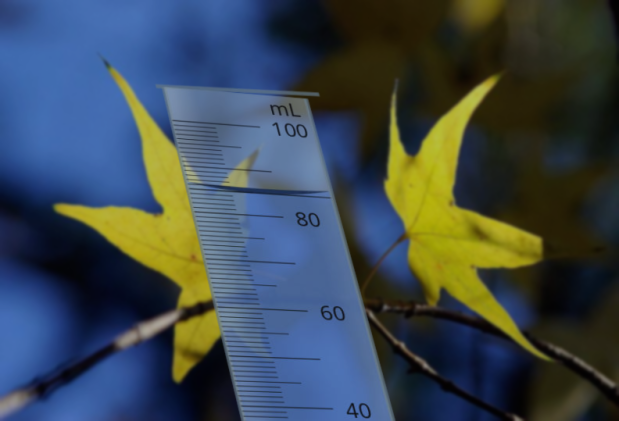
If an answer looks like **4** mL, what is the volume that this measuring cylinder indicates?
**85** mL
